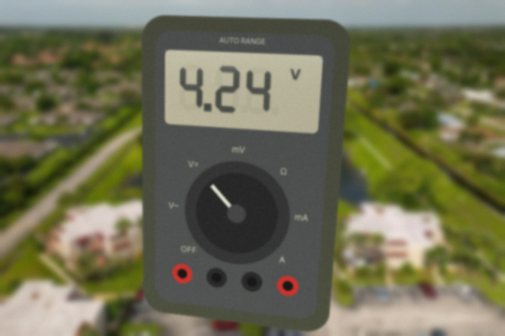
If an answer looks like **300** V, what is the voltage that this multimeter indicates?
**4.24** V
